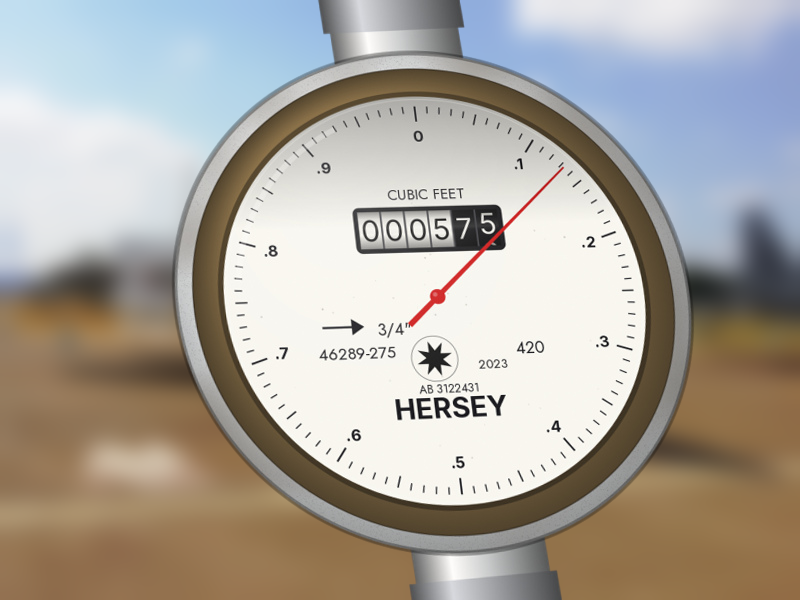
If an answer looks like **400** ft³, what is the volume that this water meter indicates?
**575.13** ft³
